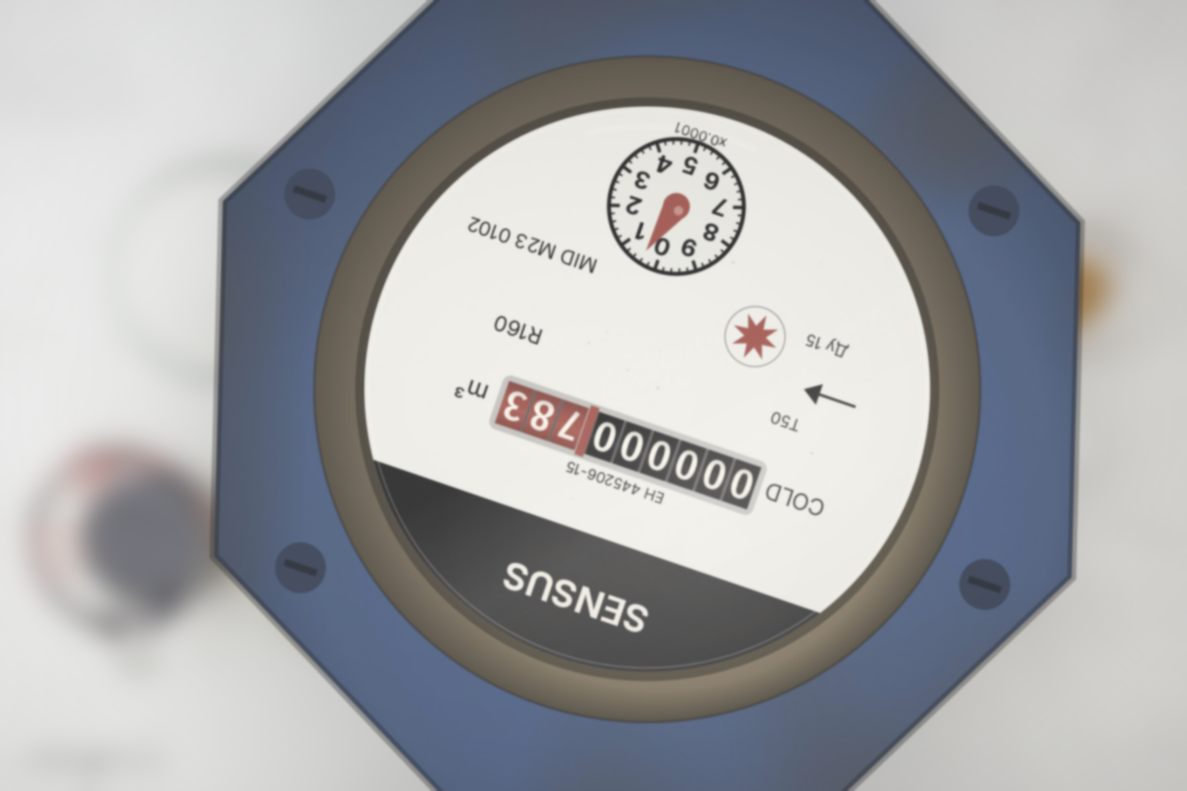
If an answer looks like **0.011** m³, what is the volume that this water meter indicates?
**0.7830** m³
